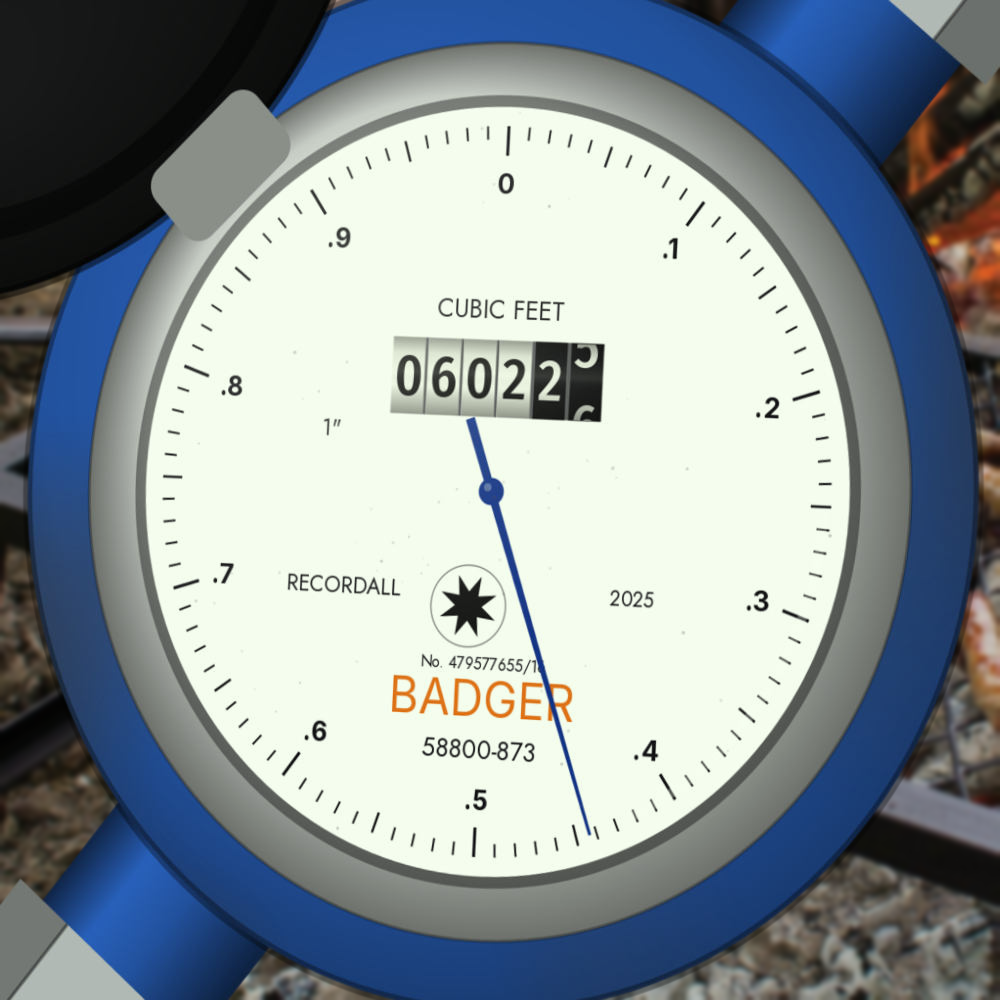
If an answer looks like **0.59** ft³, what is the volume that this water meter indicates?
**60225.44** ft³
